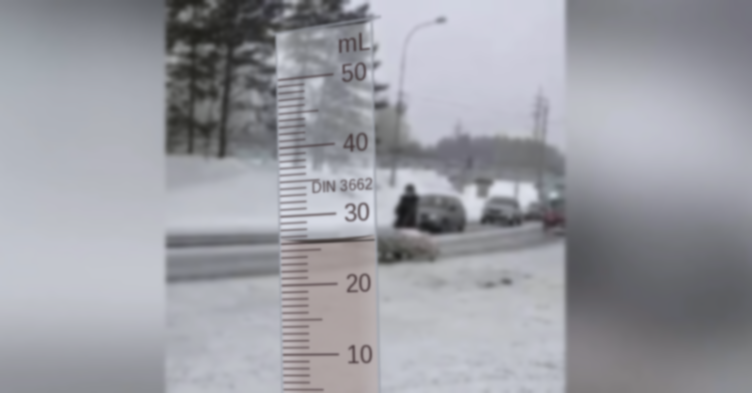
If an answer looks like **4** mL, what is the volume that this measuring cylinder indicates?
**26** mL
